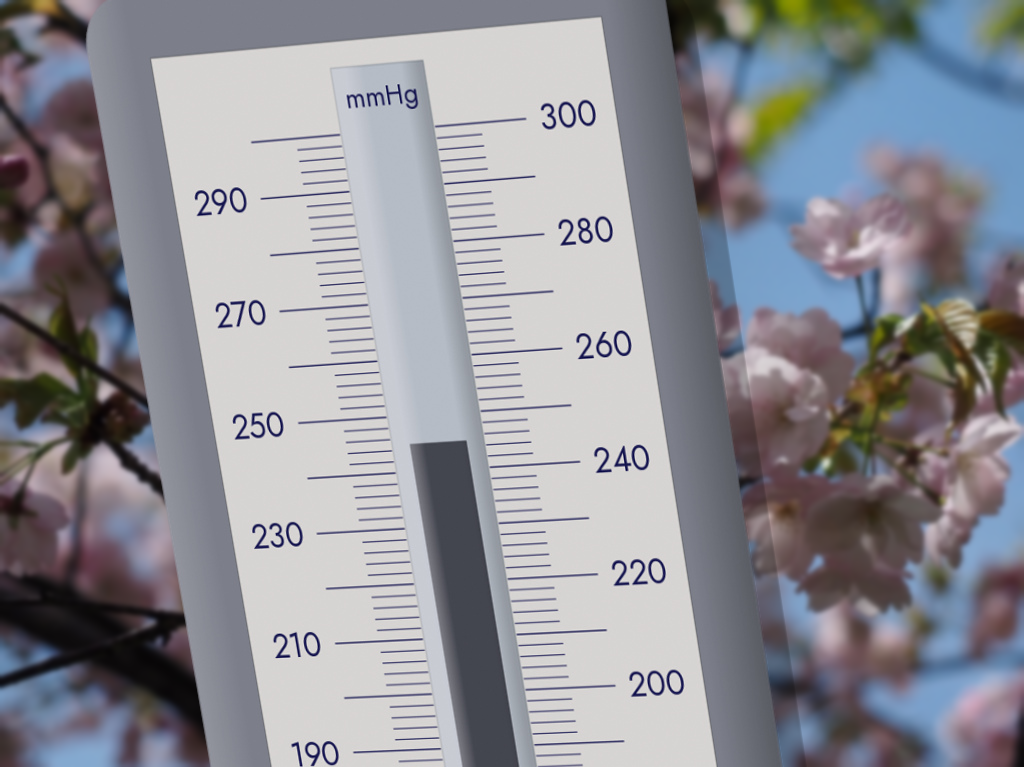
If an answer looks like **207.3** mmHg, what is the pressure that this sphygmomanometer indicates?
**245** mmHg
